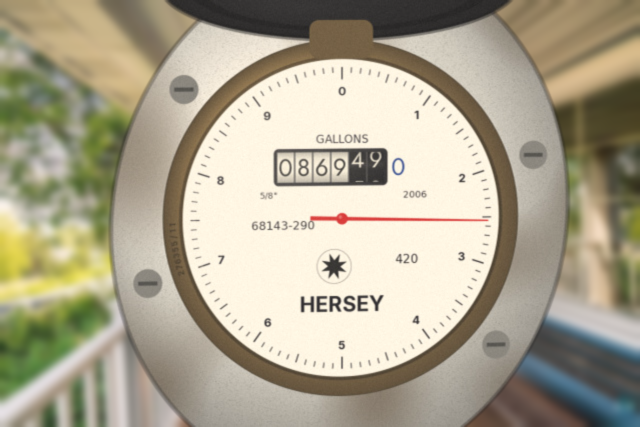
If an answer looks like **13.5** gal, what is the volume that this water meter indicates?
**869492.5** gal
